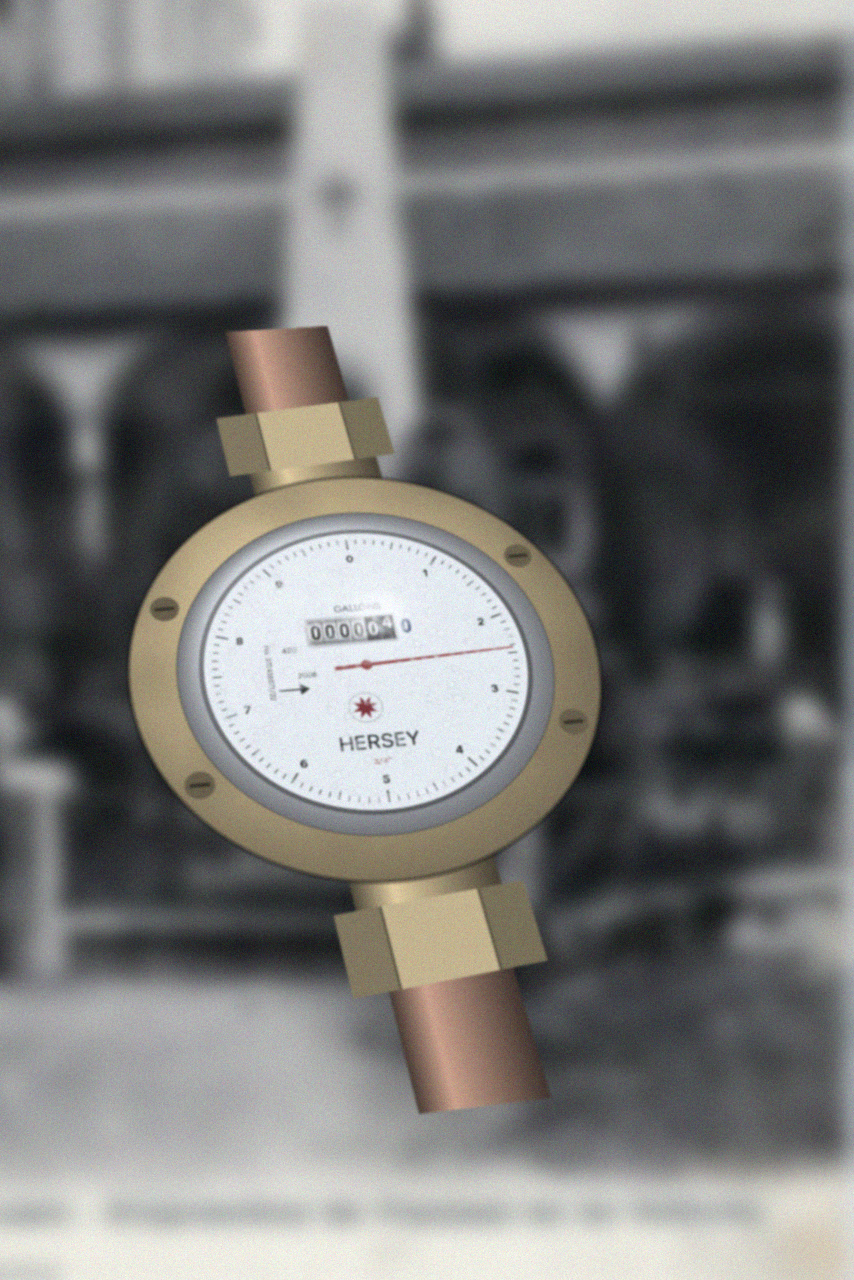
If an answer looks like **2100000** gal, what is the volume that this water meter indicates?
**42.4** gal
